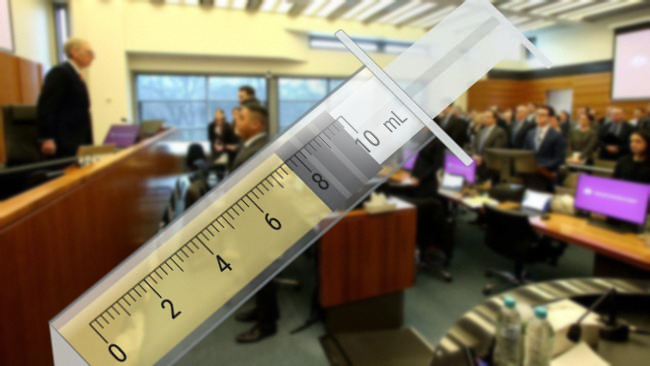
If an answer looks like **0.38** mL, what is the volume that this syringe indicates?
**7.6** mL
